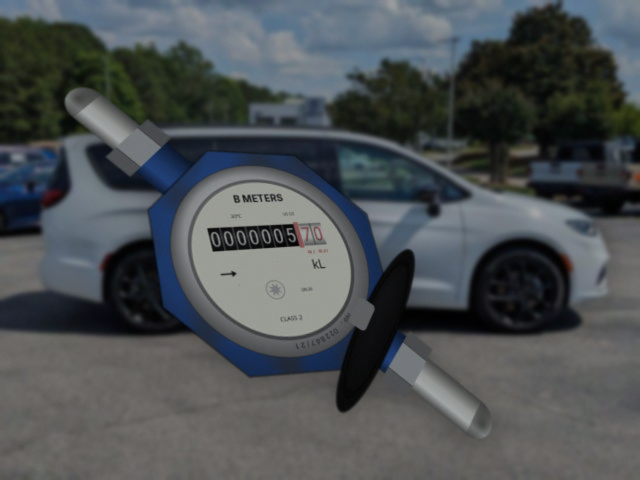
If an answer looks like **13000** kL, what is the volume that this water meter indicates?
**5.70** kL
